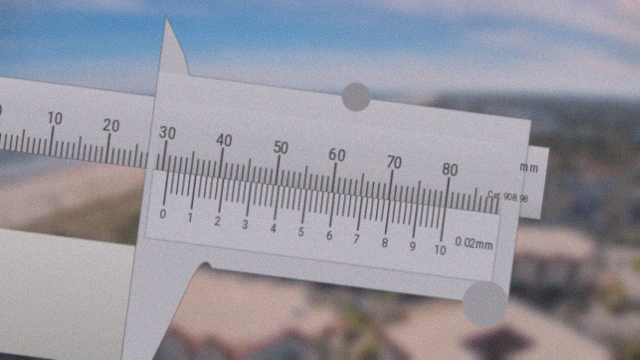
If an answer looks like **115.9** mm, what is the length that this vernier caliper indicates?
**31.0** mm
